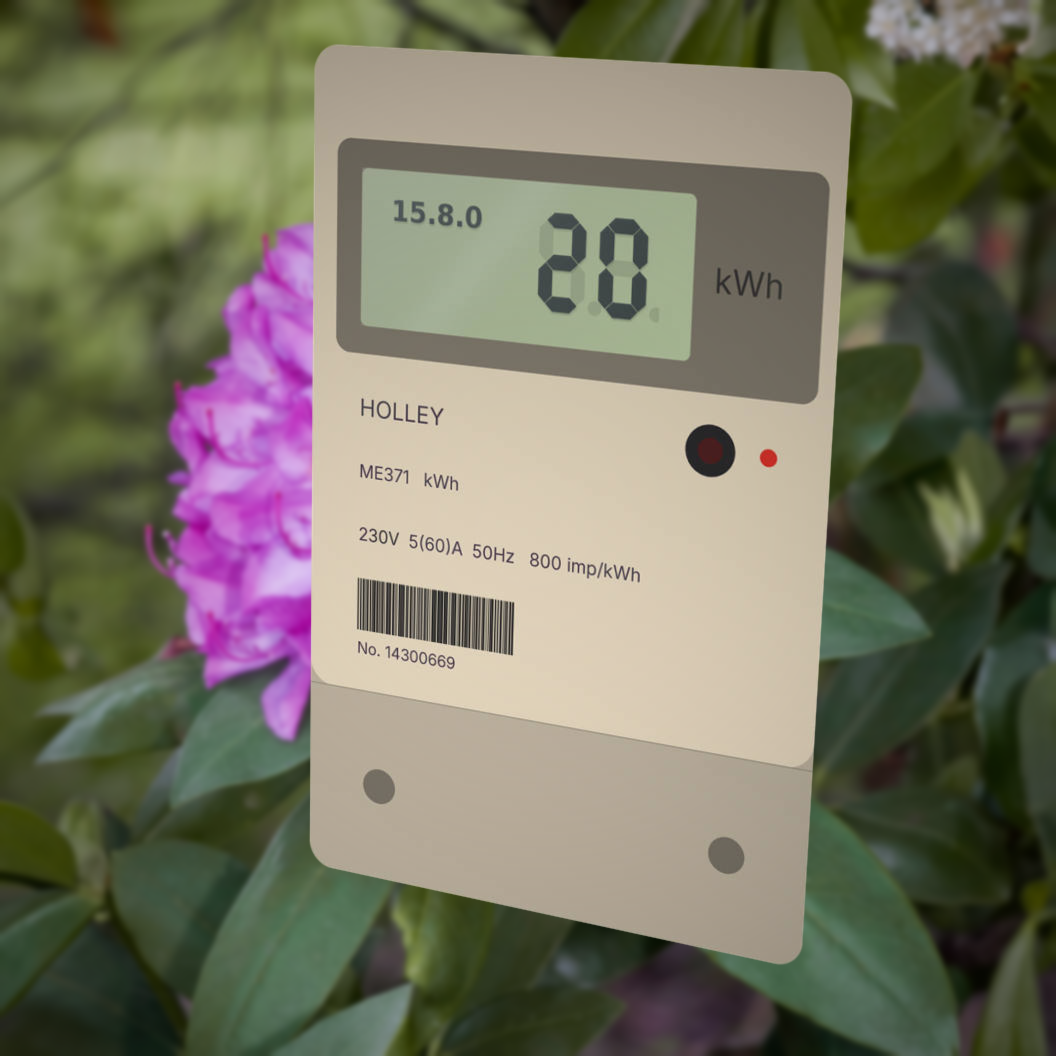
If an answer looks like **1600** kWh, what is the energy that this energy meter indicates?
**20** kWh
